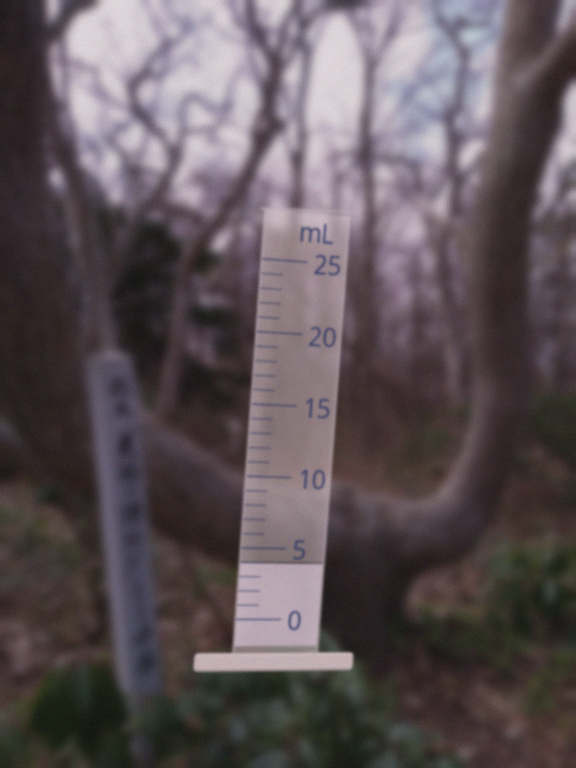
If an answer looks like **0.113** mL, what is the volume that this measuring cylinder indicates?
**4** mL
